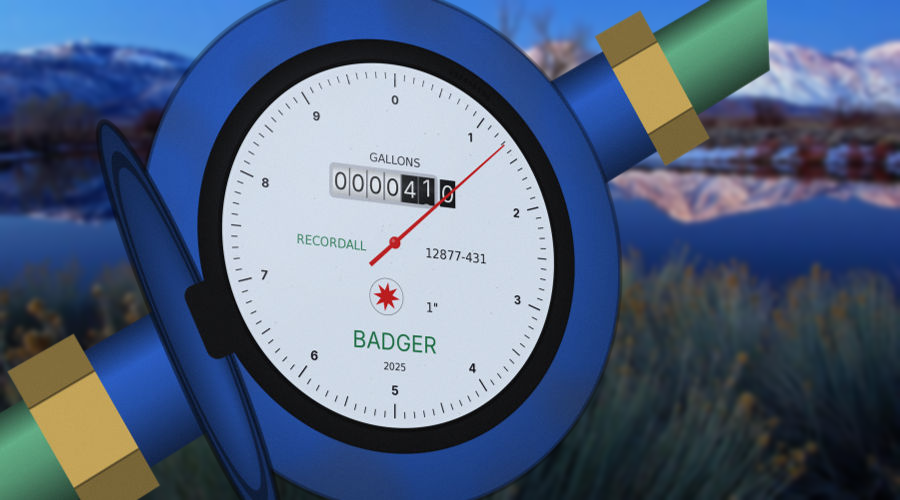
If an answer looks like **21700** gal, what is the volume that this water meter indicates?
**411.3** gal
